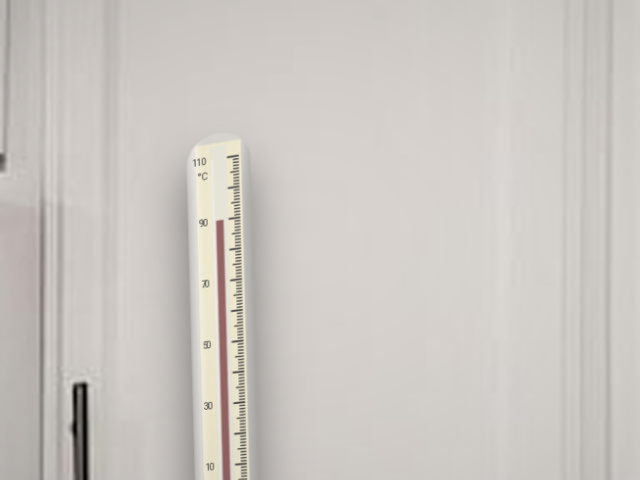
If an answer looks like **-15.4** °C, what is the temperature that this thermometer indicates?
**90** °C
